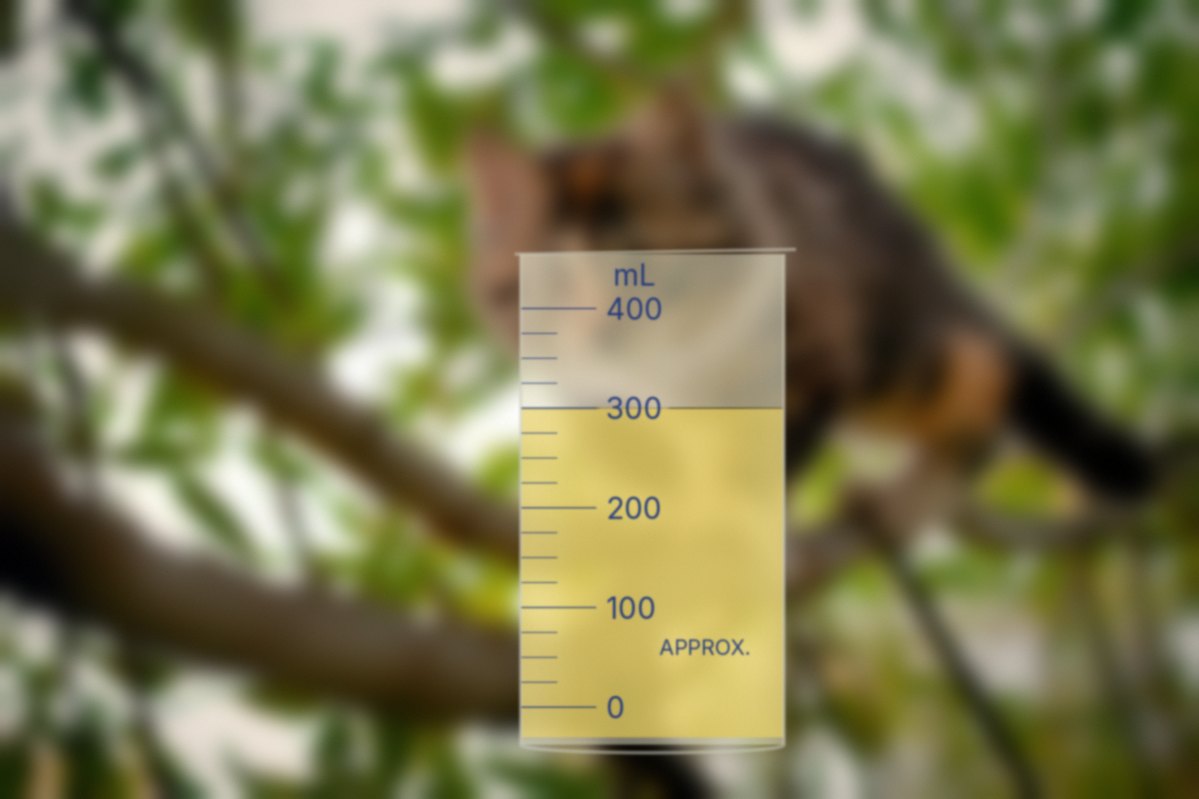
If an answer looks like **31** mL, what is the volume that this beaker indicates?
**300** mL
